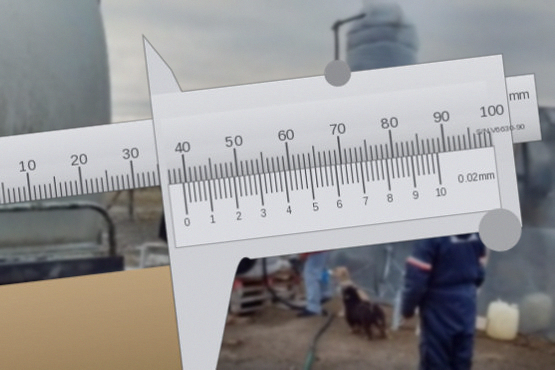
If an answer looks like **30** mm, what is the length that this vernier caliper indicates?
**39.5** mm
